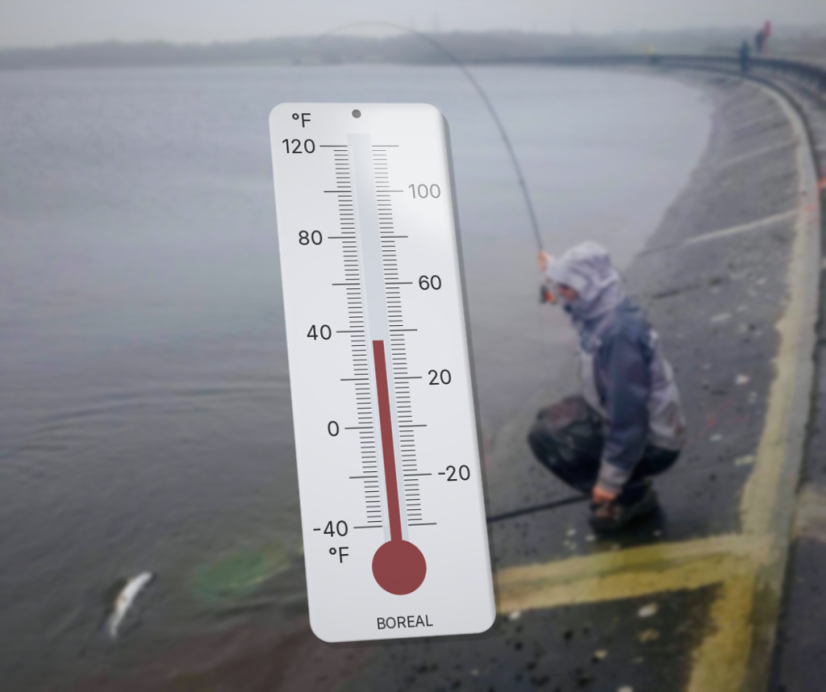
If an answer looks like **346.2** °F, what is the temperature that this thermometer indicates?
**36** °F
